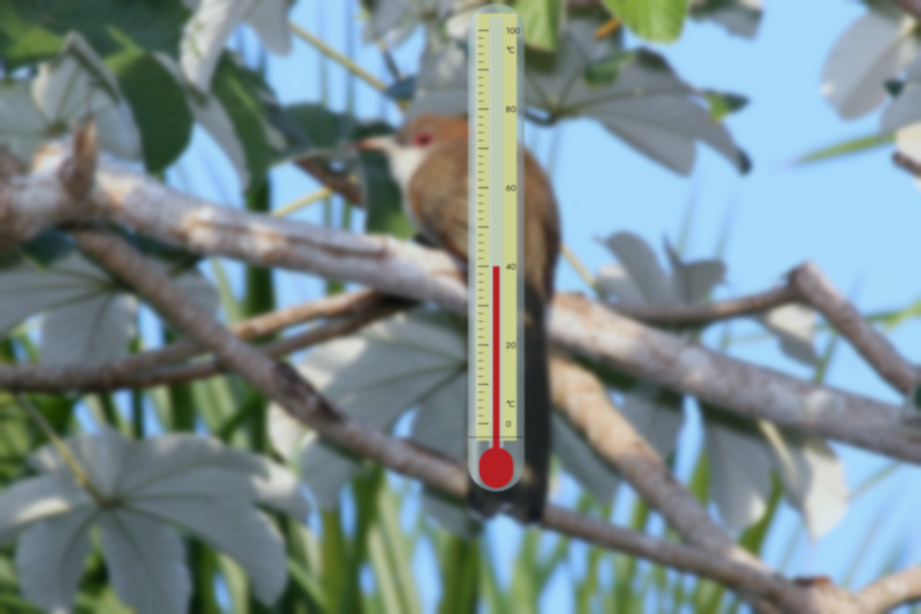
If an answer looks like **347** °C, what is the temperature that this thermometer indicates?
**40** °C
